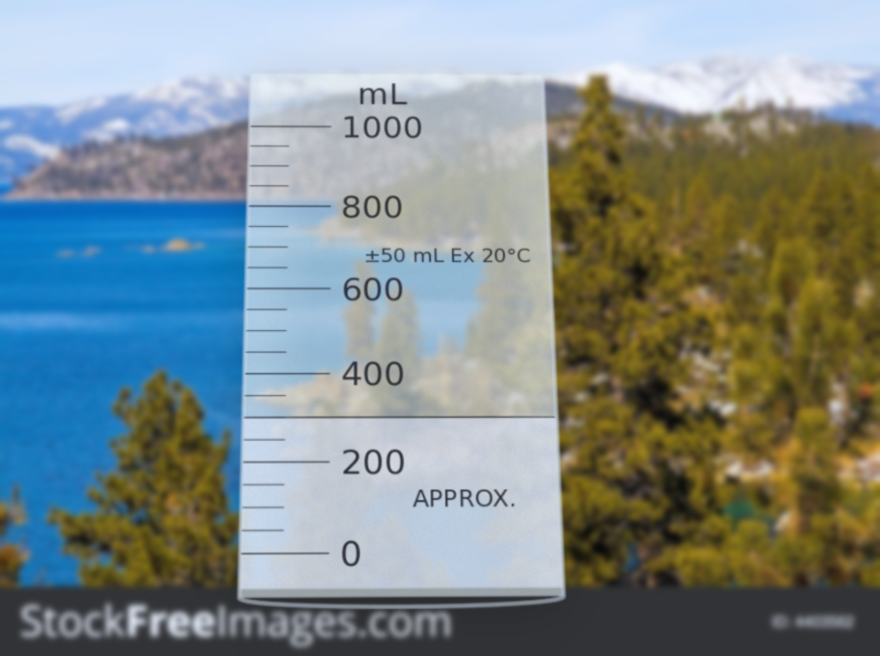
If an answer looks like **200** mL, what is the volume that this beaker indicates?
**300** mL
